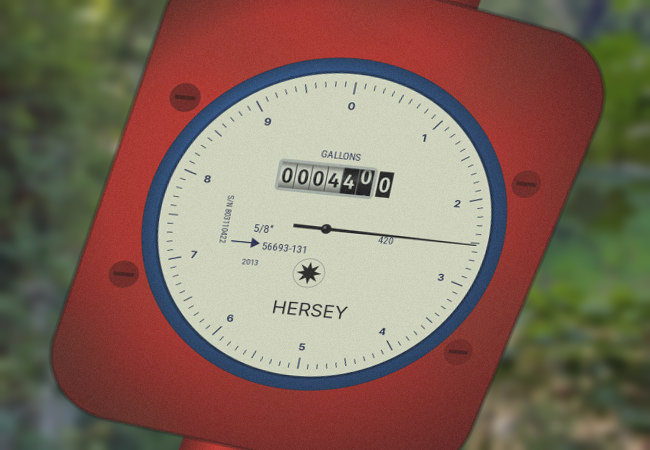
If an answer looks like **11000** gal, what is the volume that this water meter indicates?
**4402.5** gal
